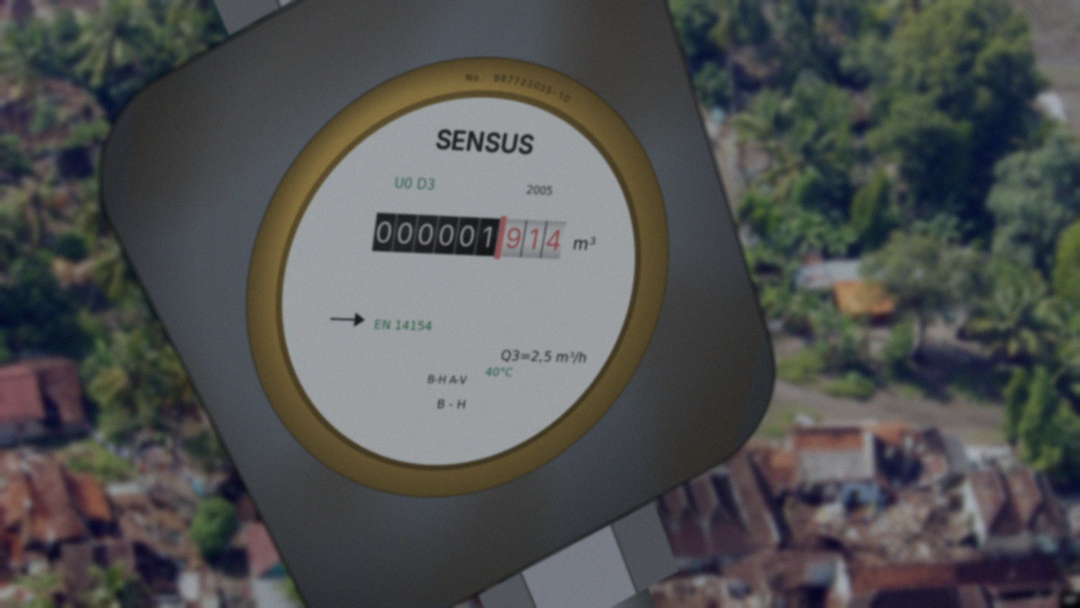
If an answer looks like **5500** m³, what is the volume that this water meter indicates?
**1.914** m³
